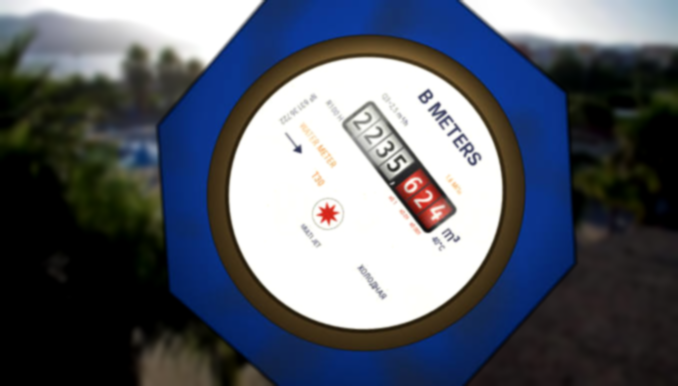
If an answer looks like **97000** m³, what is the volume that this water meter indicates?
**2235.624** m³
